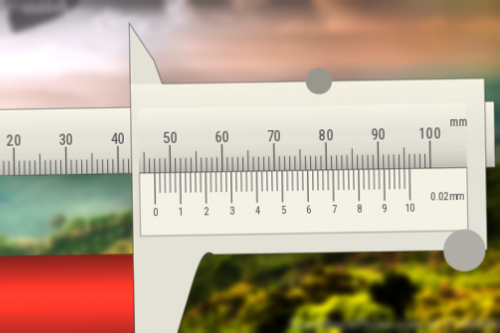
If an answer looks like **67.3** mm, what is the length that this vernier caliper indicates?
**47.0** mm
